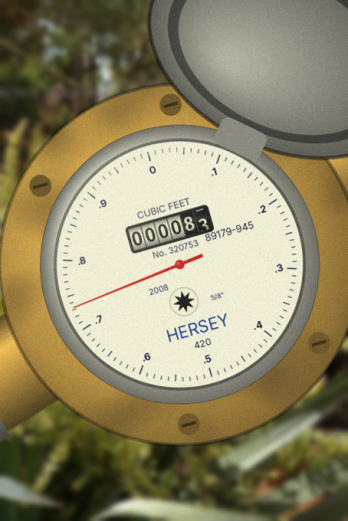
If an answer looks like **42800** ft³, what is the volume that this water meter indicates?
**82.73** ft³
